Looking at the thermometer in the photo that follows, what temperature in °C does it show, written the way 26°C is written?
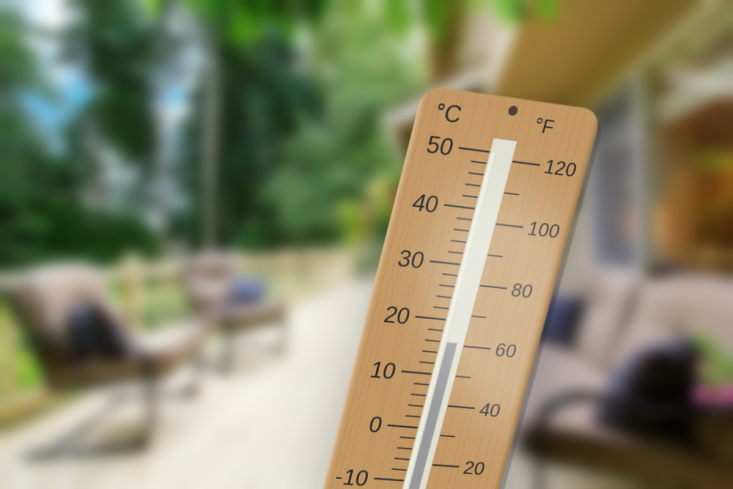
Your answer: 16°C
